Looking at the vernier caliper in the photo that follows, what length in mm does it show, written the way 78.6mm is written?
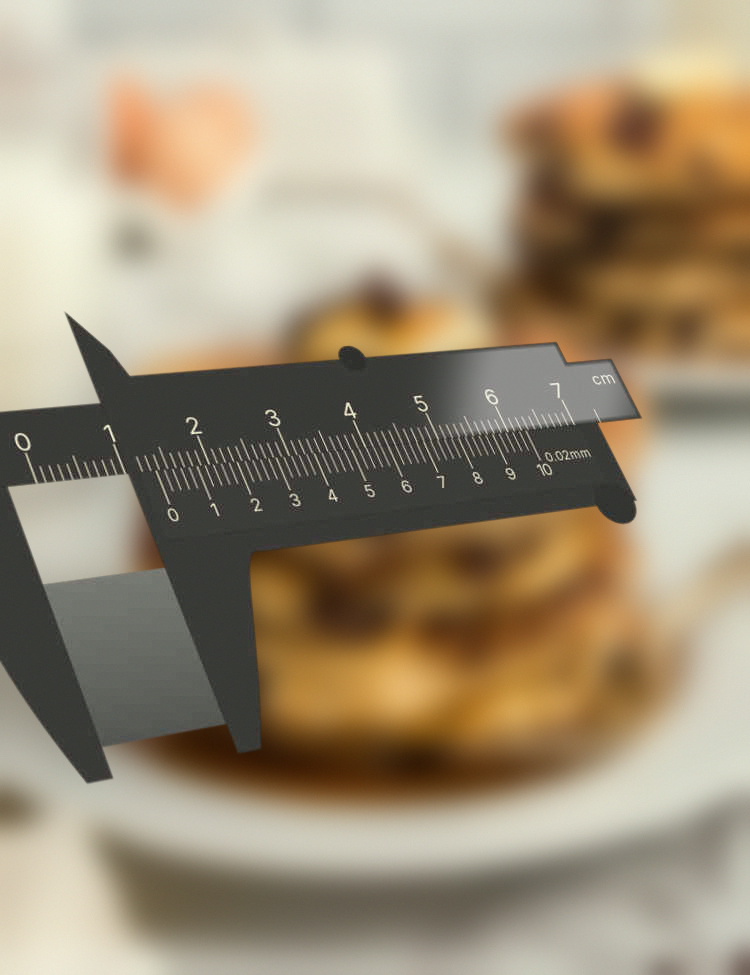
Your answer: 13.6mm
